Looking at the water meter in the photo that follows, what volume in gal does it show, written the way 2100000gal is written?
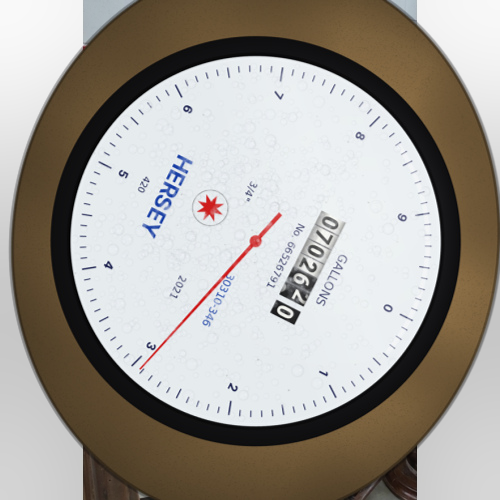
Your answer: 702622.9gal
